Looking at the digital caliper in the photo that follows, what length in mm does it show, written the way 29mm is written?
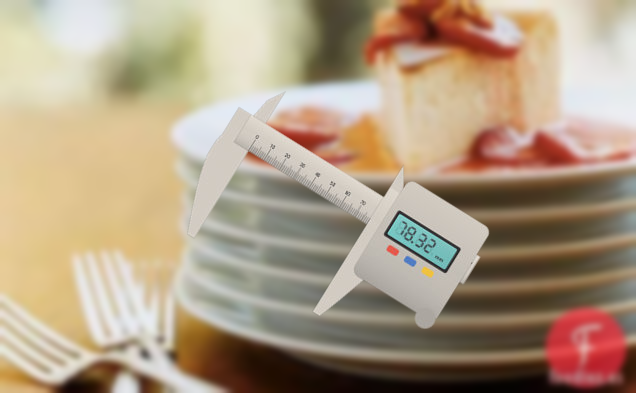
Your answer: 78.32mm
